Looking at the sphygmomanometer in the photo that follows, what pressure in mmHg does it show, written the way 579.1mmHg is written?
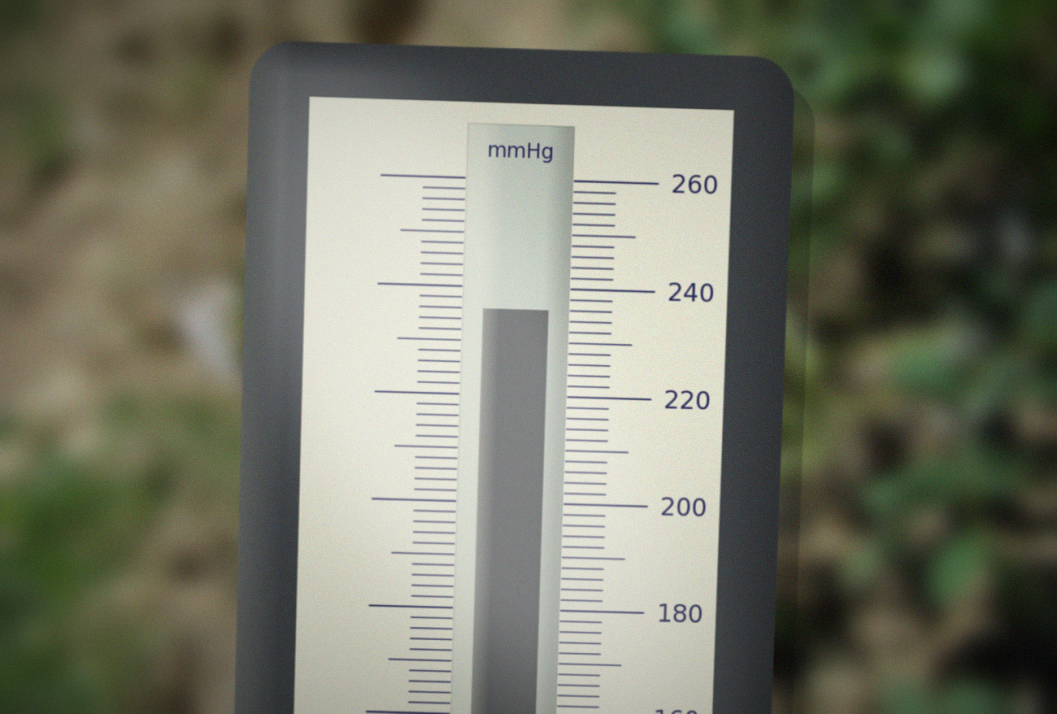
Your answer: 236mmHg
